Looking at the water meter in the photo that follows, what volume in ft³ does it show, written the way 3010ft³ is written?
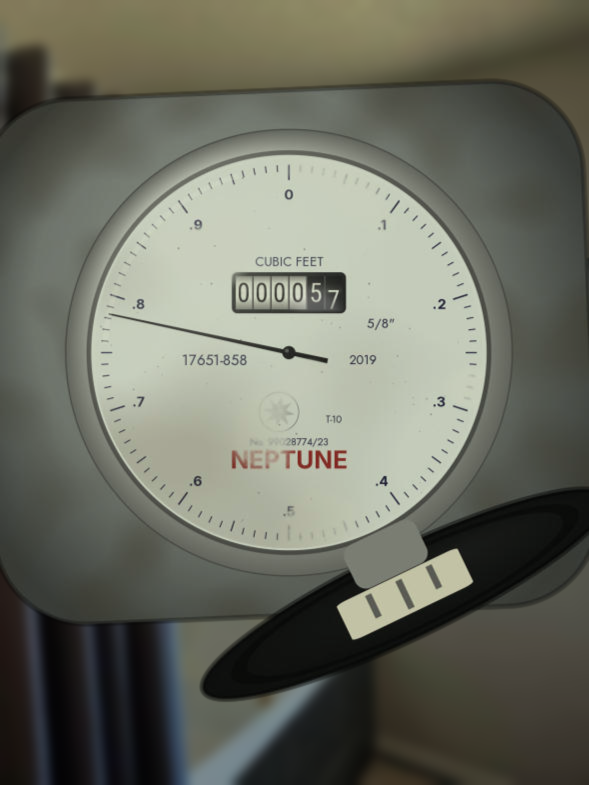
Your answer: 56.78ft³
